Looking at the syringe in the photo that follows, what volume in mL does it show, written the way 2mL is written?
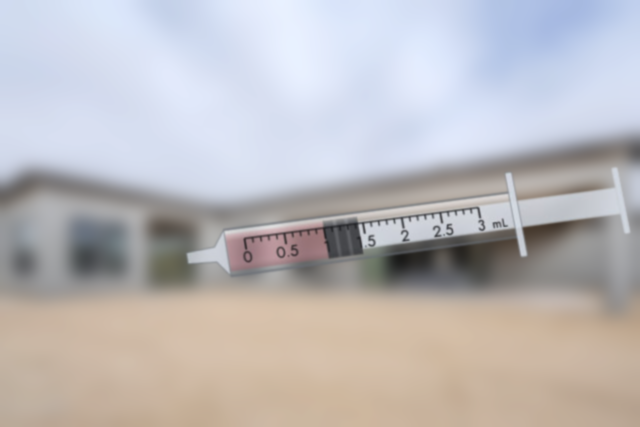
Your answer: 1mL
